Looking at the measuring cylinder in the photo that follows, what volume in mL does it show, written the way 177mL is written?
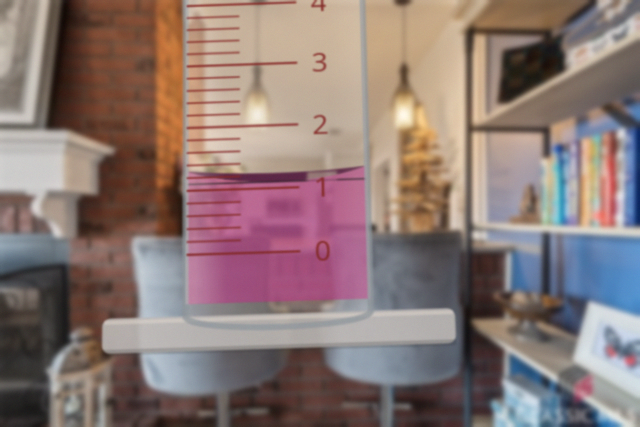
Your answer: 1.1mL
